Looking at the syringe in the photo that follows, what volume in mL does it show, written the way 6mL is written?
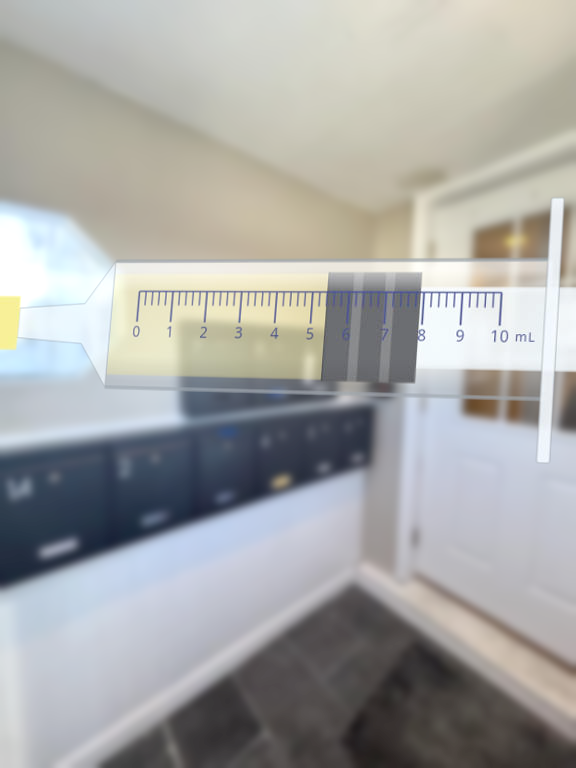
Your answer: 5.4mL
